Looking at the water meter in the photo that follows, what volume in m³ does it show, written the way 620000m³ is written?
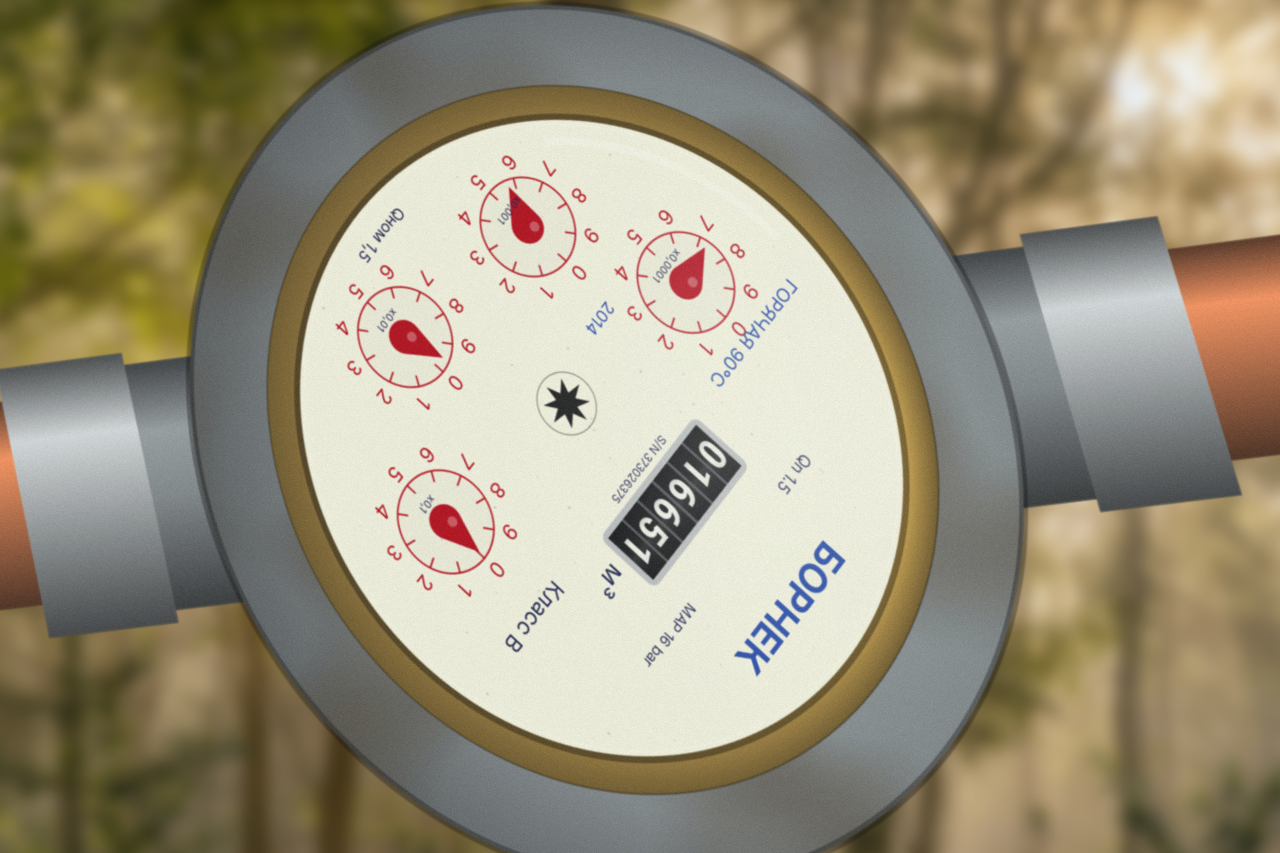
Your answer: 16650.9957m³
